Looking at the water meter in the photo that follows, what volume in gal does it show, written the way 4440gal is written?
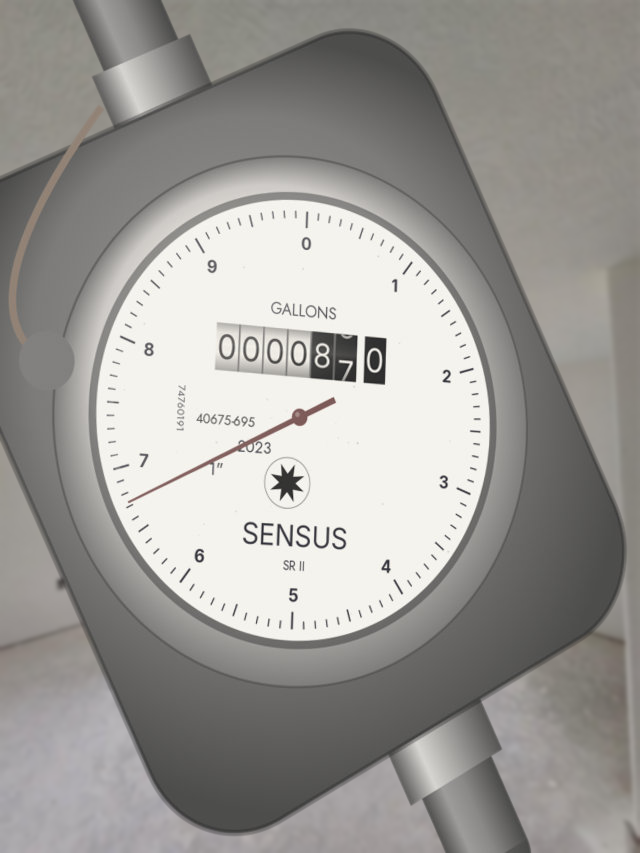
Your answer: 866.7gal
